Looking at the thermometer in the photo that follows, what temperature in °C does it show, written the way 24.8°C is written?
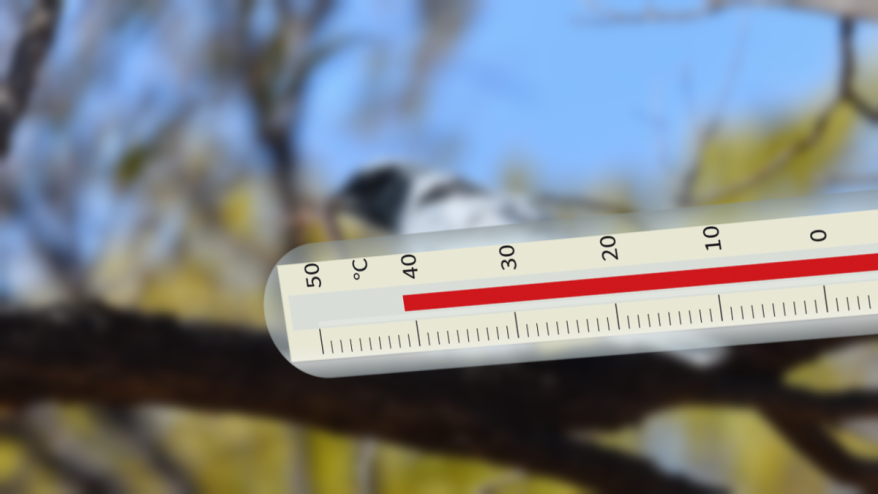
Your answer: 41°C
